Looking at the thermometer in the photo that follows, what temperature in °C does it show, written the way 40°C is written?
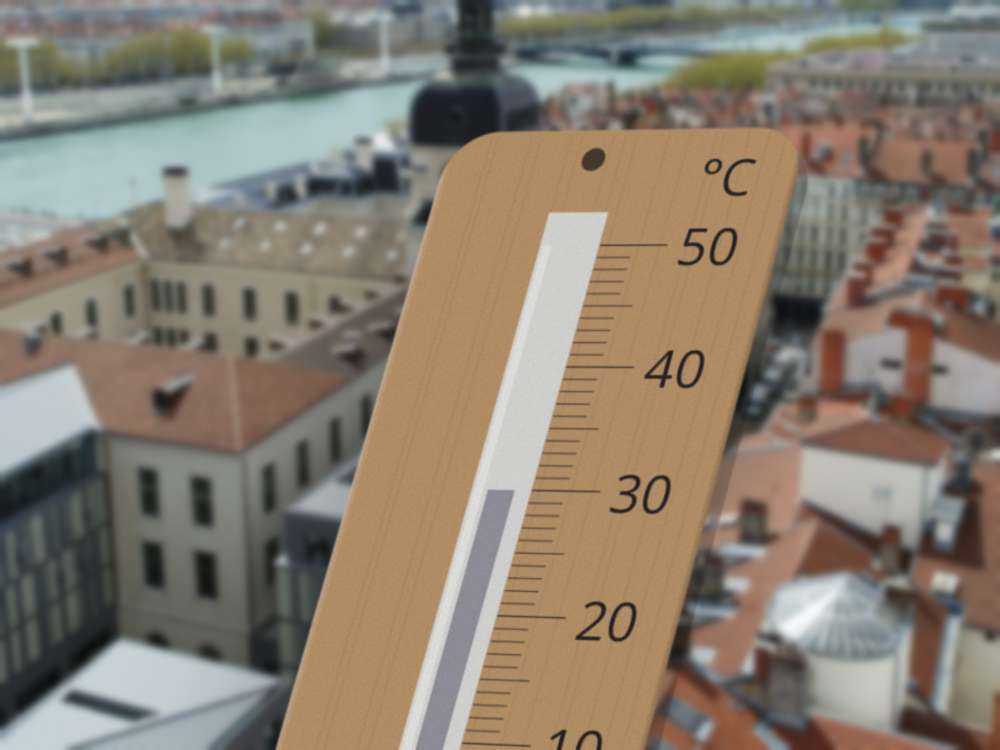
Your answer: 30°C
